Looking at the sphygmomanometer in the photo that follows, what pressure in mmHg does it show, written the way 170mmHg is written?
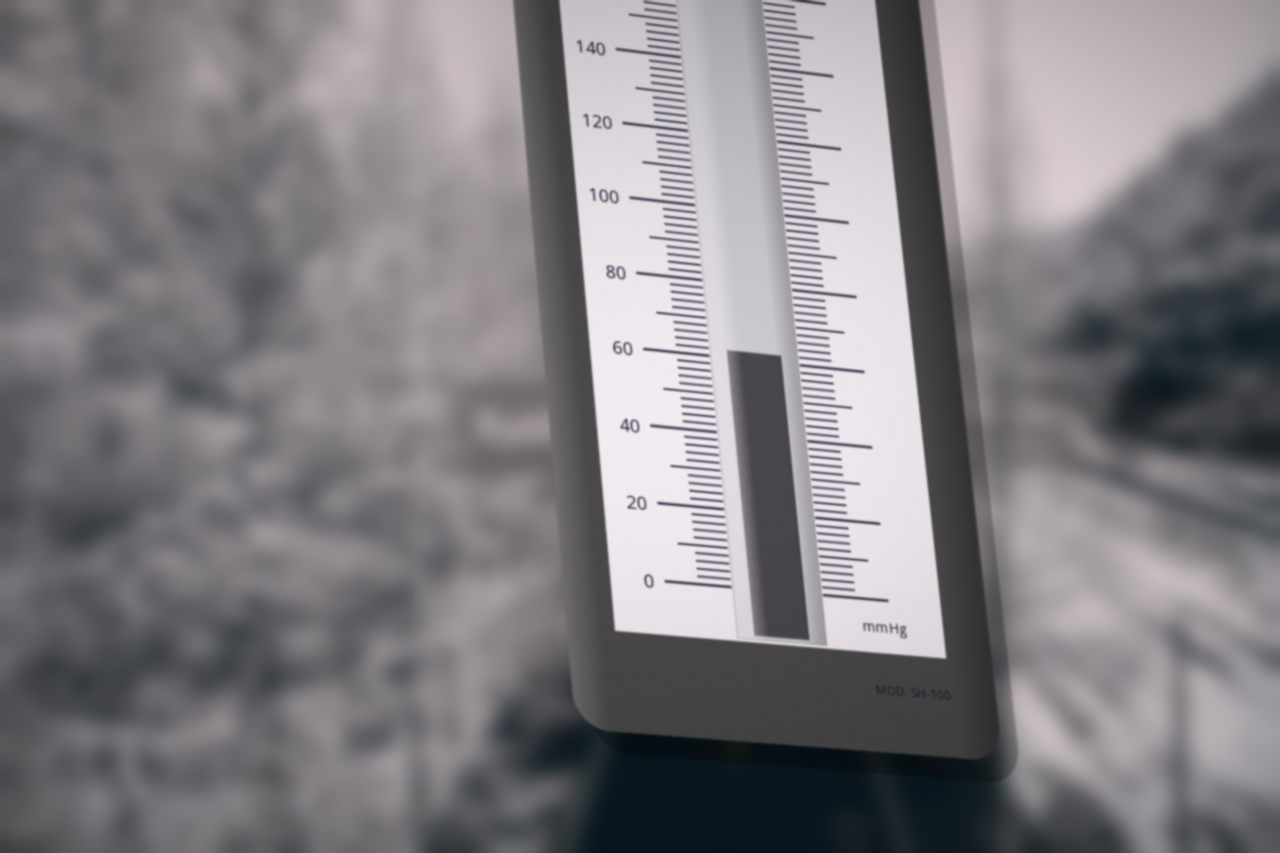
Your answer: 62mmHg
